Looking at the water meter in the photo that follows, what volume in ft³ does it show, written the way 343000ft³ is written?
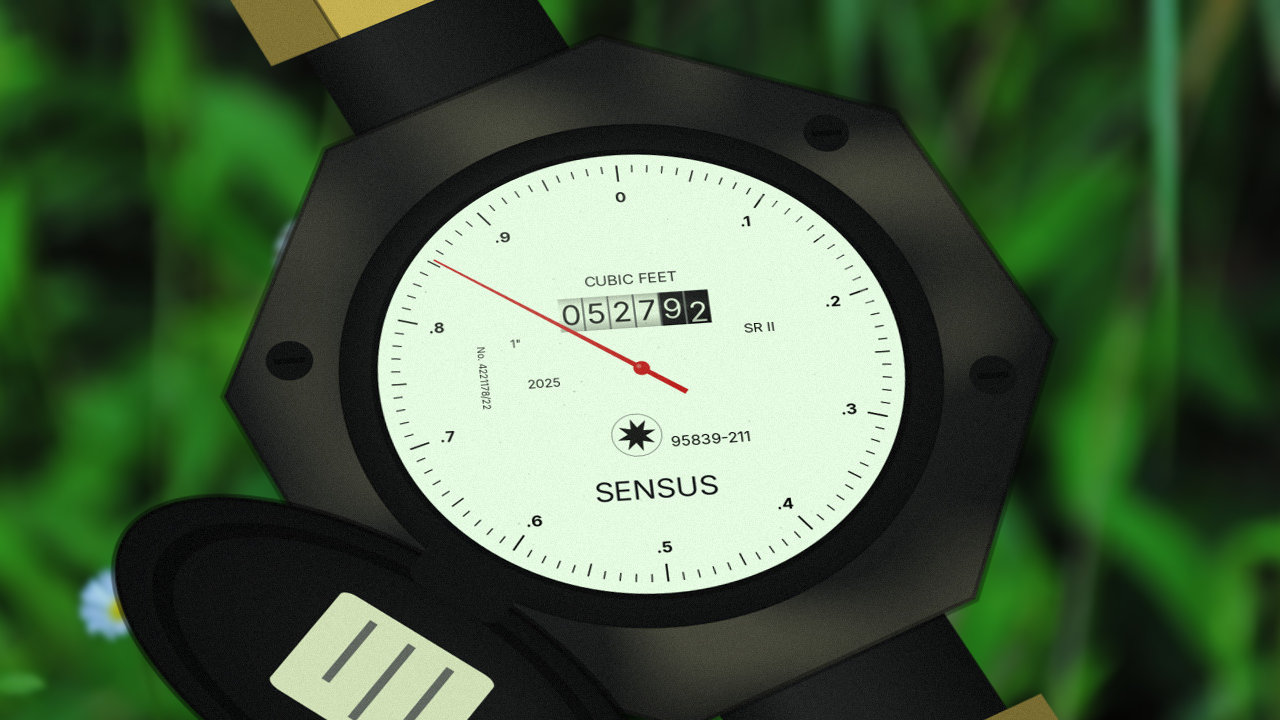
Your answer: 52791.85ft³
